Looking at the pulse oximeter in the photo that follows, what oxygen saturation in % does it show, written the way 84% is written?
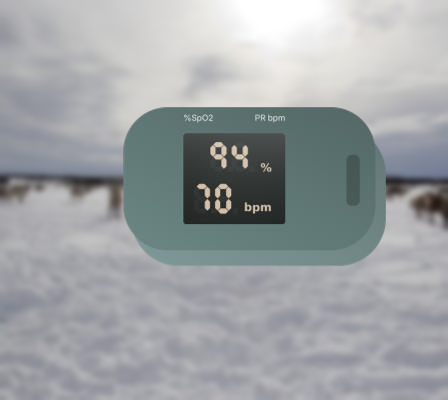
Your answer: 94%
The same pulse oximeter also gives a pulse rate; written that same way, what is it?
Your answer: 70bpm
